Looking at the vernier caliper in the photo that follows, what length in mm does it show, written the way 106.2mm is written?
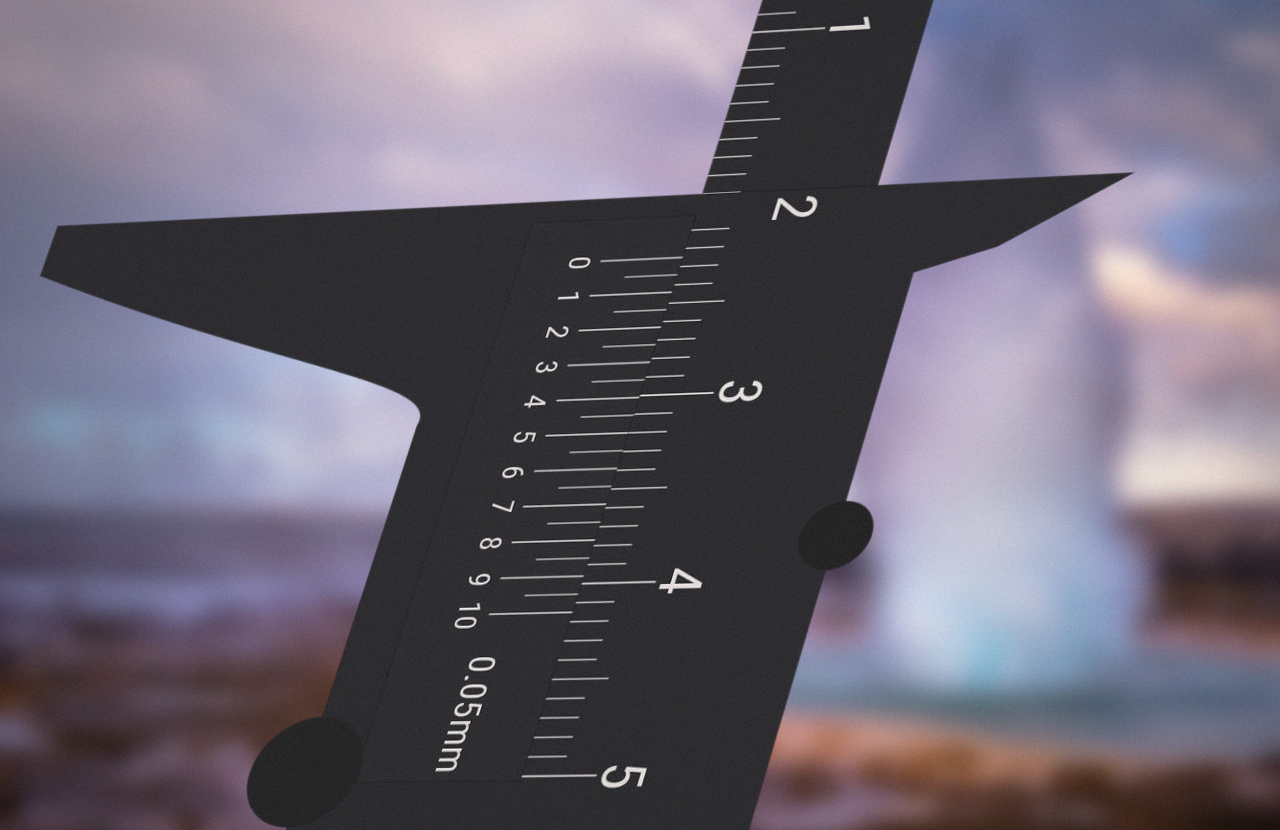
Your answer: 22.5mm
